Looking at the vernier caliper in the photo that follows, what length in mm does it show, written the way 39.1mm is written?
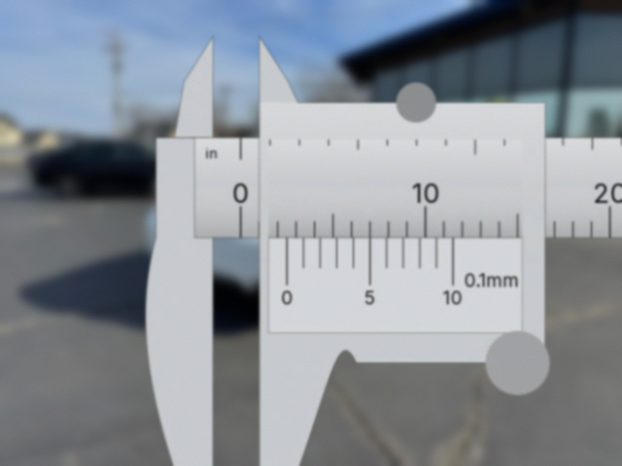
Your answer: 2.5mm
